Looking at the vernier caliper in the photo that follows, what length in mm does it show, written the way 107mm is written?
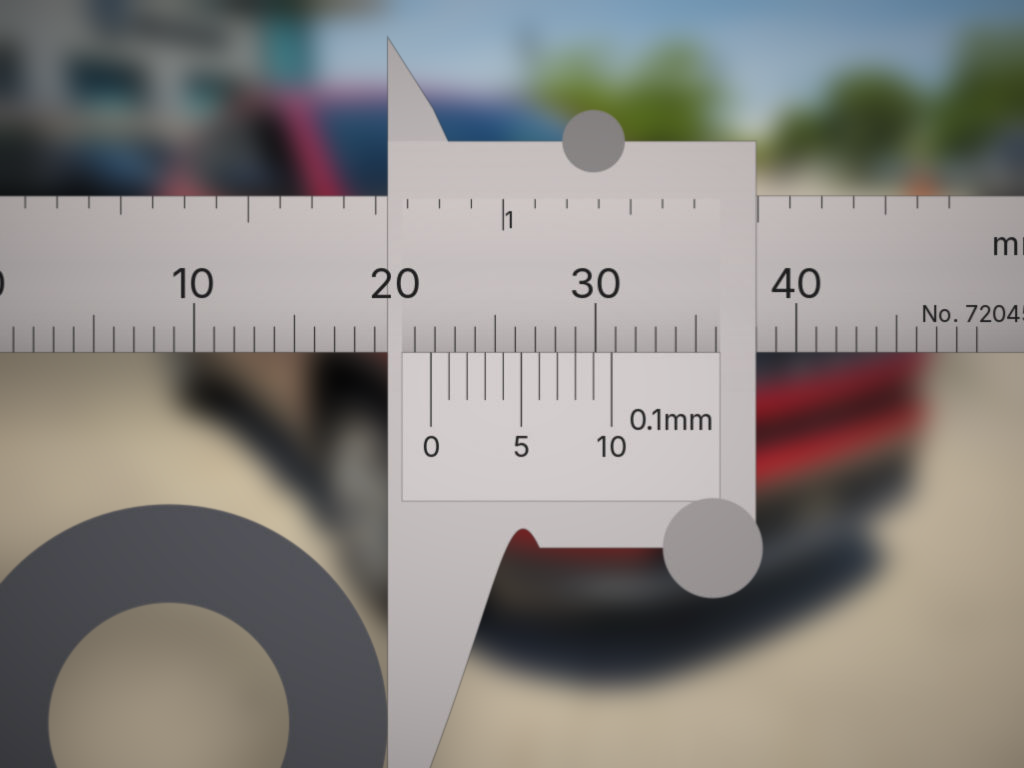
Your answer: 21.8mm
